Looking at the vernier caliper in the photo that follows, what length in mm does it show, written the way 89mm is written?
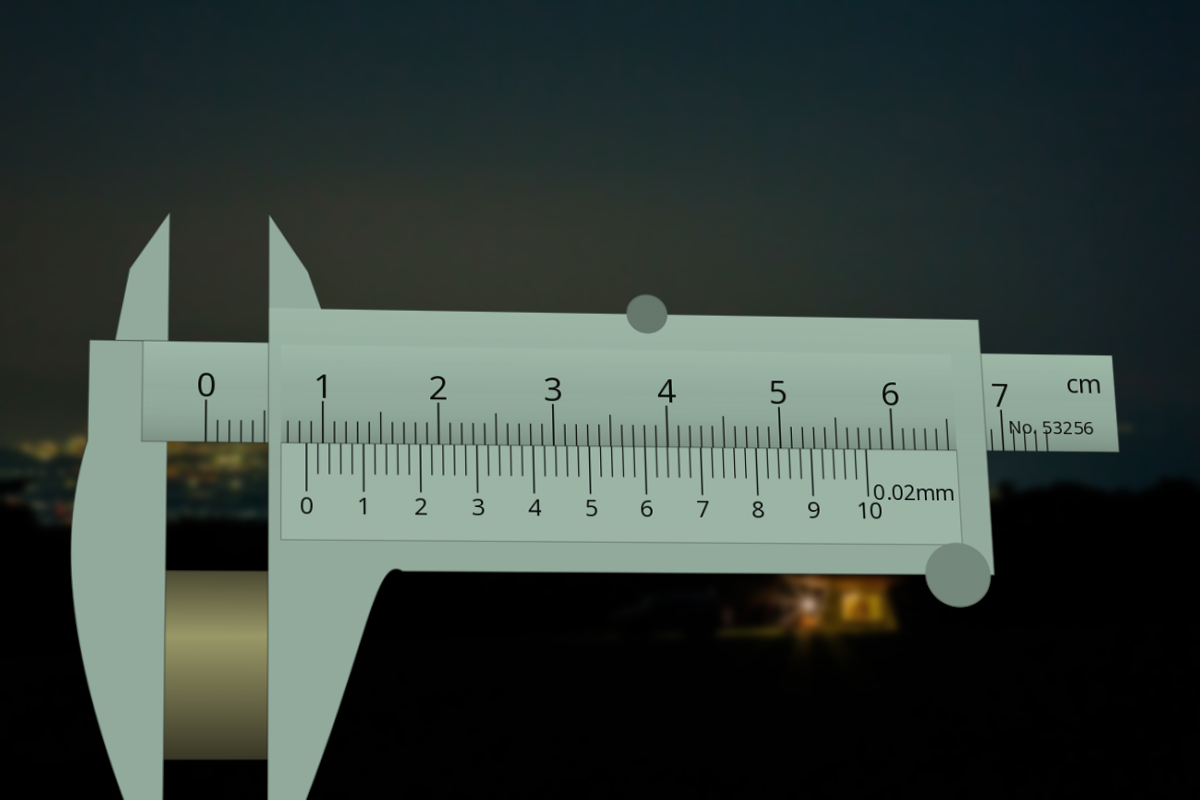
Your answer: 8.6mm
